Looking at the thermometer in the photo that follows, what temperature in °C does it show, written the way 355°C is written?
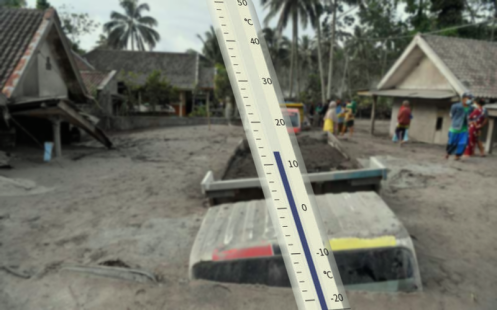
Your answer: 13°C
